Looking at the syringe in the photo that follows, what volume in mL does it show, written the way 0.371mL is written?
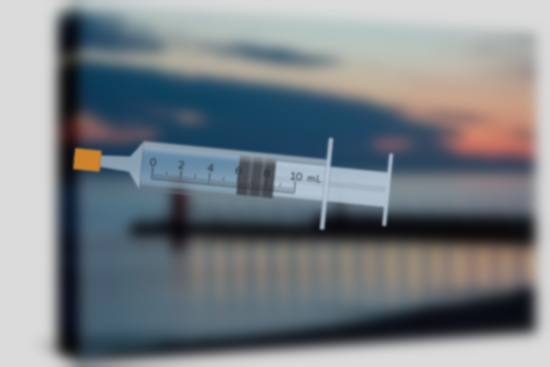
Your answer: 6mL
